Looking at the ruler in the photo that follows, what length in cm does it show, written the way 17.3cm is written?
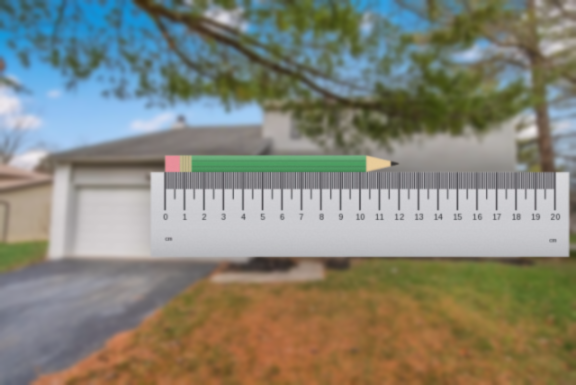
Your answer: 12cm
